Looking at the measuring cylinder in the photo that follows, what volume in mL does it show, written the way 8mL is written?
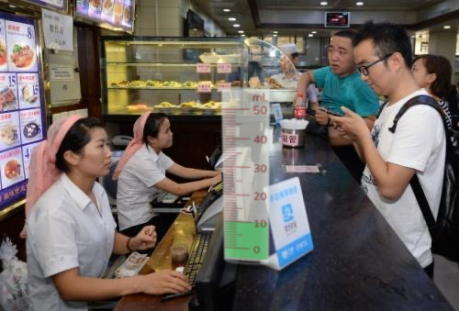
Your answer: 10mL
